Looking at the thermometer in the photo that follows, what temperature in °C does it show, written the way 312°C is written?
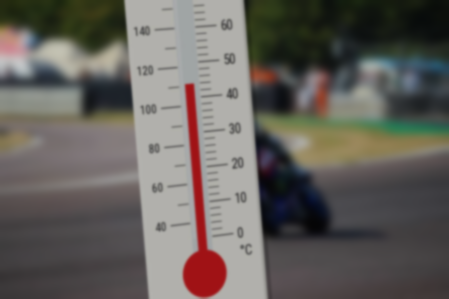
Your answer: 44°C
